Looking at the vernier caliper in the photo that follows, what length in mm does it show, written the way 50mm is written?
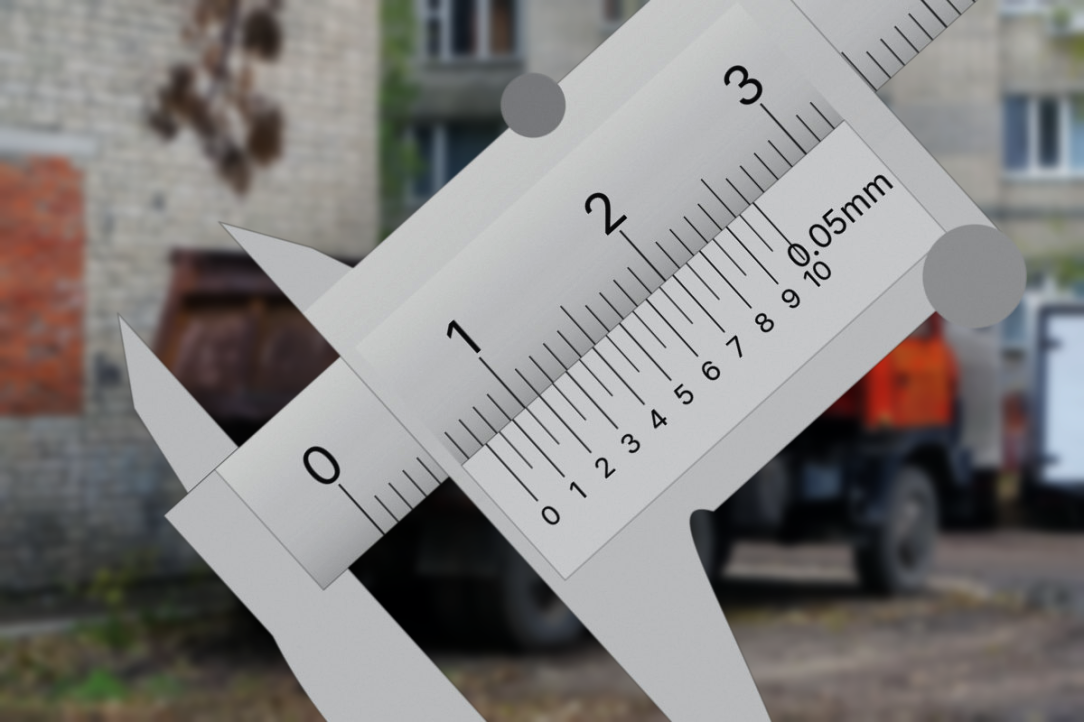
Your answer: 7.2mm
